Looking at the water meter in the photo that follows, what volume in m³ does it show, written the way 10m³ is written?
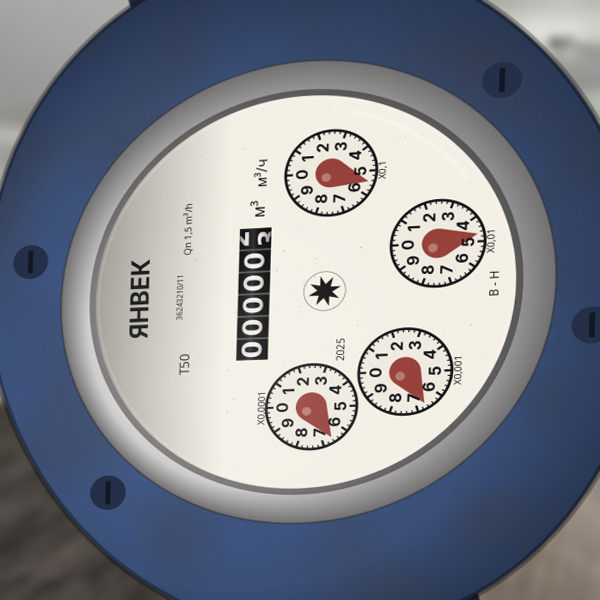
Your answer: 2.5466m³
